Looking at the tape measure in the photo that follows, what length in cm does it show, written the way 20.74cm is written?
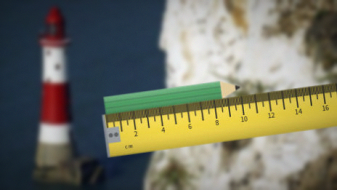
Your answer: 10cm
